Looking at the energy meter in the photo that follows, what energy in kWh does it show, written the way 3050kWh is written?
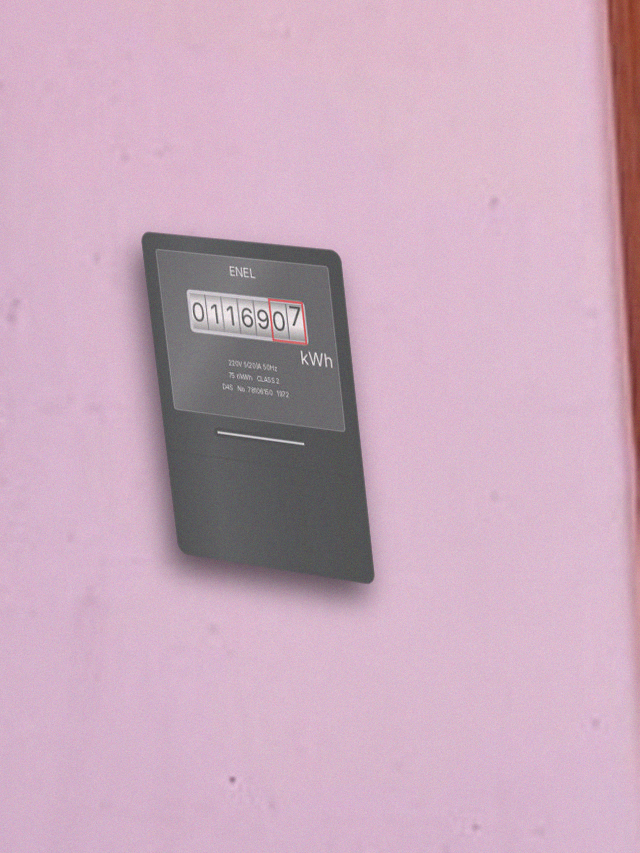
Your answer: 1169.07kWh
